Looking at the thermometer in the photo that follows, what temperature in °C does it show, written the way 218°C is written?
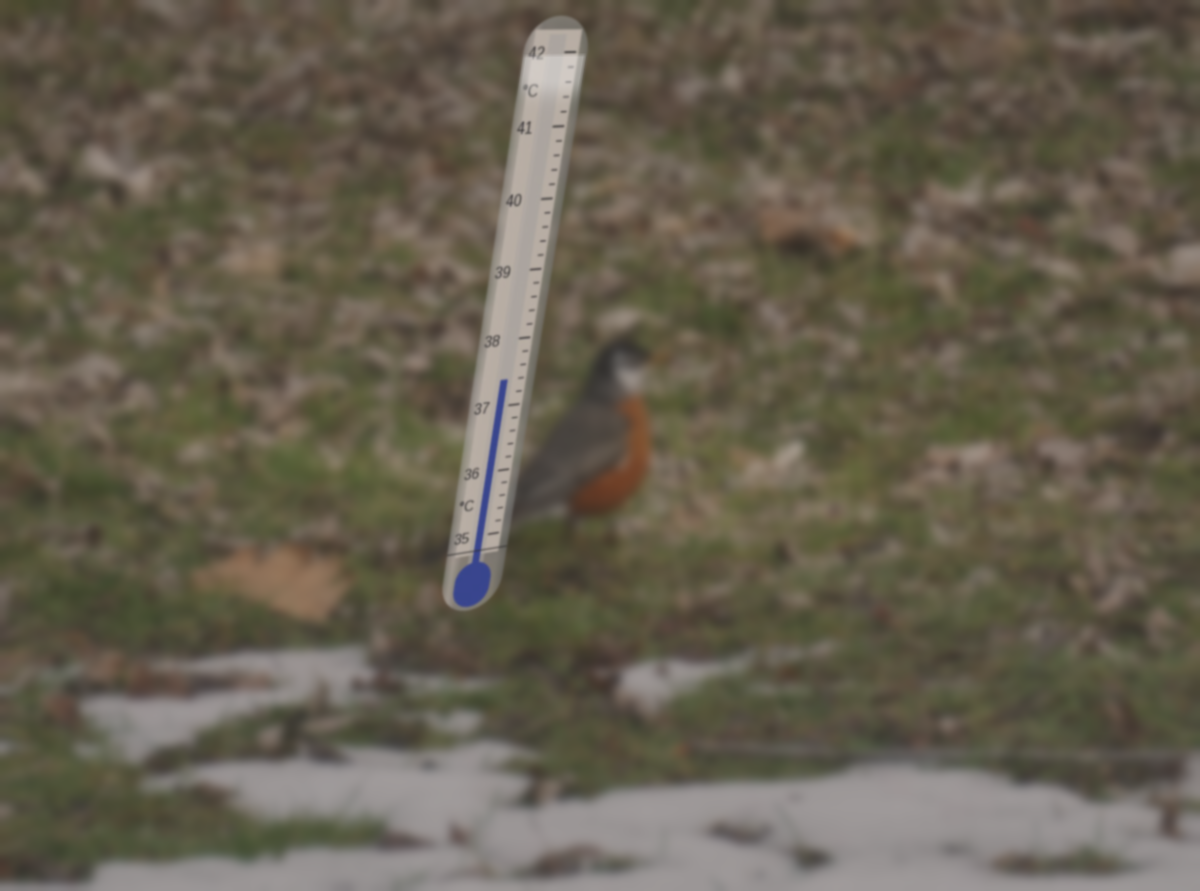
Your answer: 37.4°C
